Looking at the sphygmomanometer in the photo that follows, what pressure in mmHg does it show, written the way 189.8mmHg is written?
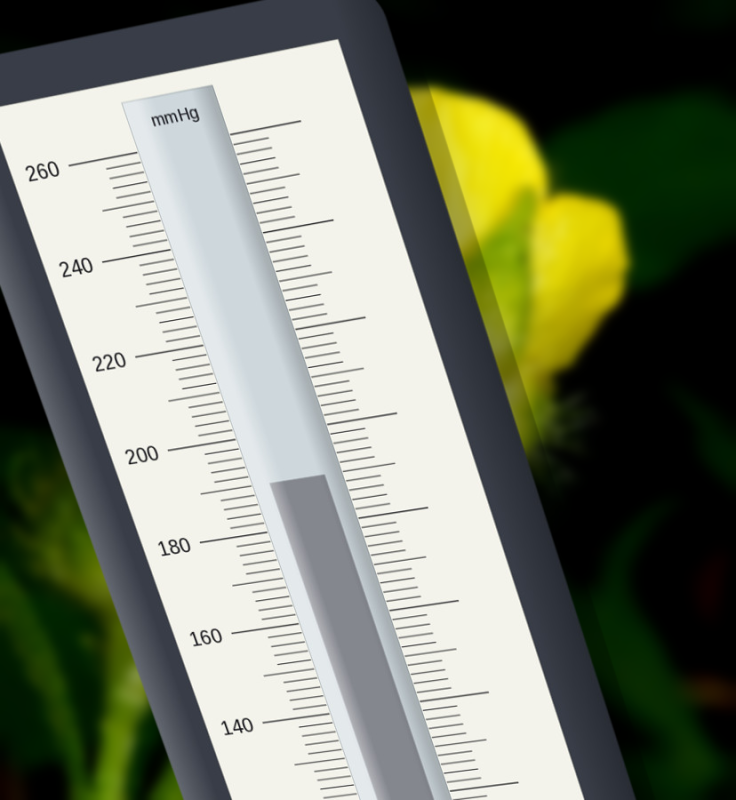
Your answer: 190mmHg
